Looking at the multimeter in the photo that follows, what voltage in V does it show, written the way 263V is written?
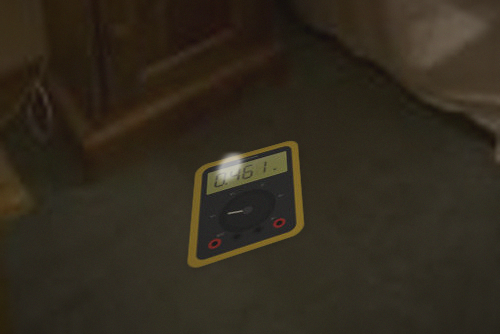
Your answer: 0.461V
